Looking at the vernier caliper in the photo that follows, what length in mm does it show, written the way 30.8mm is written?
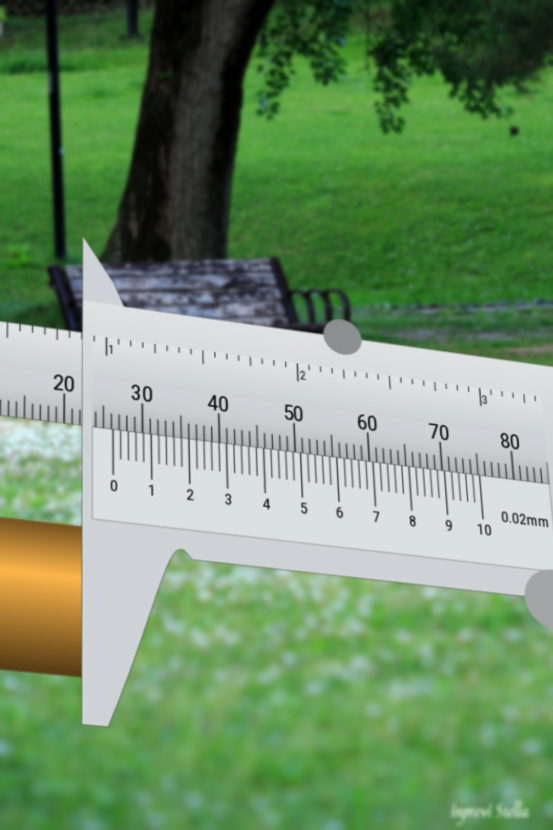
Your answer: 26.2mm
